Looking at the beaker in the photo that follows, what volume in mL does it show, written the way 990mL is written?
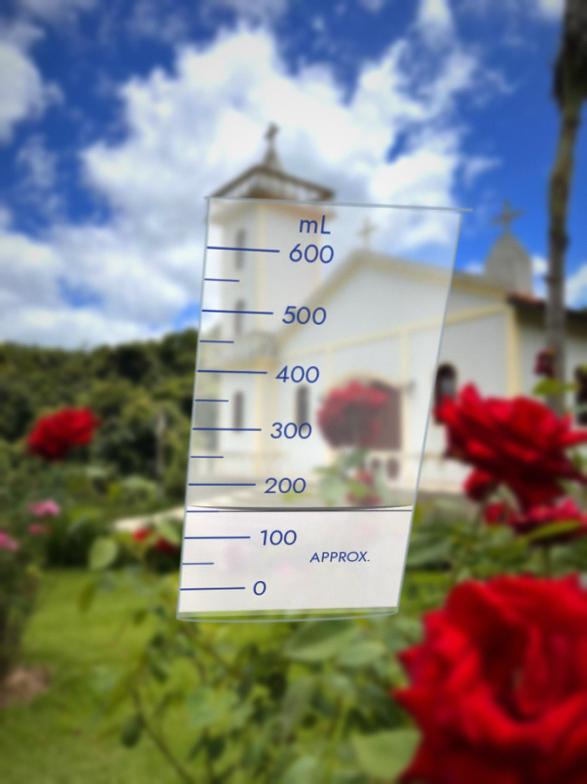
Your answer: 150mL
